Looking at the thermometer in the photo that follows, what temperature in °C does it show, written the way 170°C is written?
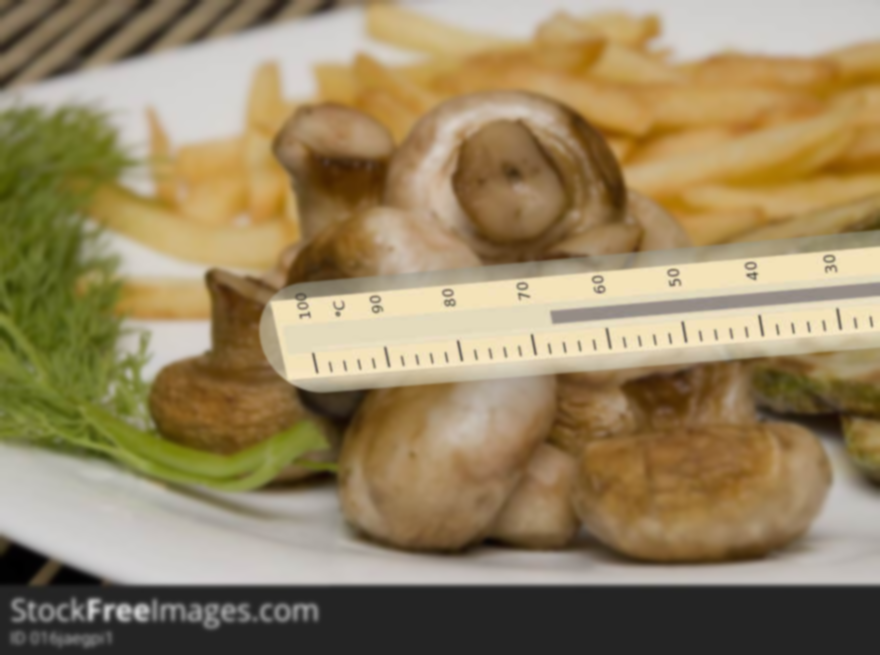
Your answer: 67°C
